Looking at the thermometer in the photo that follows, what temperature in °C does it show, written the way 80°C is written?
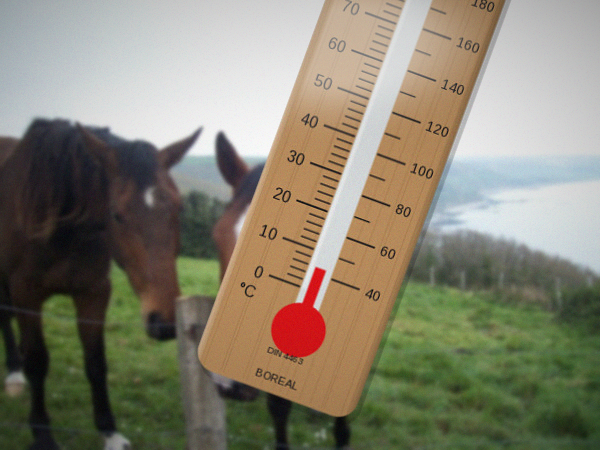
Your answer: 6°C
